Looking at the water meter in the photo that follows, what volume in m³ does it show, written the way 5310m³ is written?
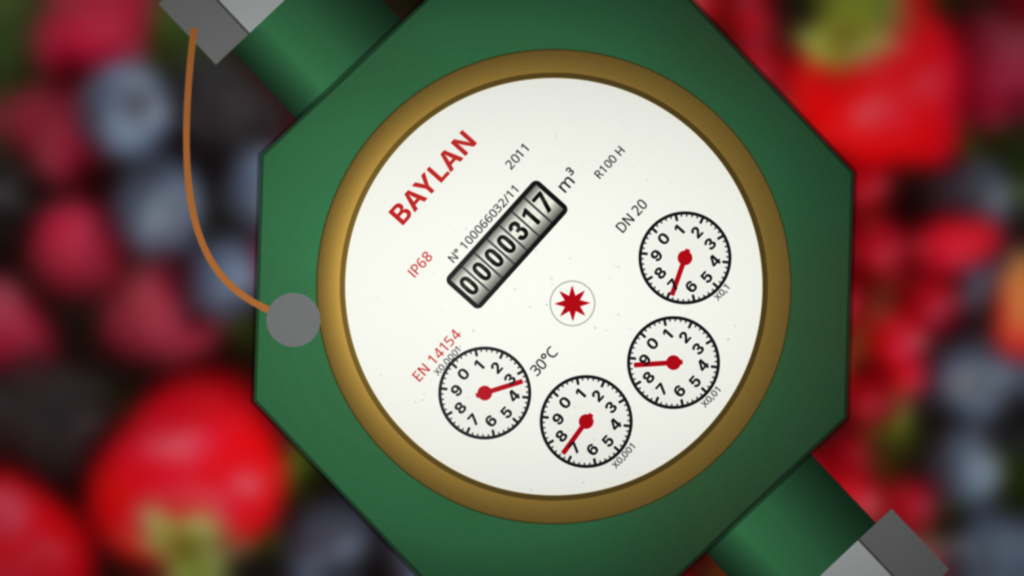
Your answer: 317.6873m³
